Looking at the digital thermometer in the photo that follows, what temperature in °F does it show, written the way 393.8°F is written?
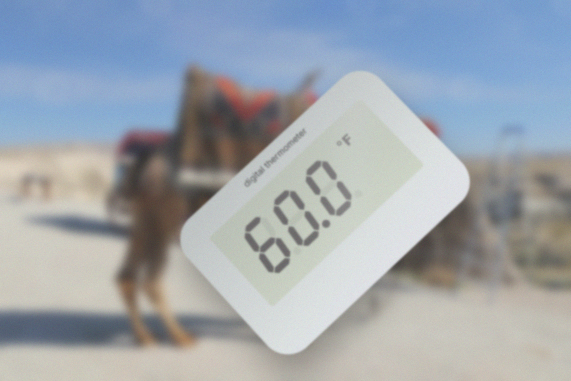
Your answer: 60.0°F
